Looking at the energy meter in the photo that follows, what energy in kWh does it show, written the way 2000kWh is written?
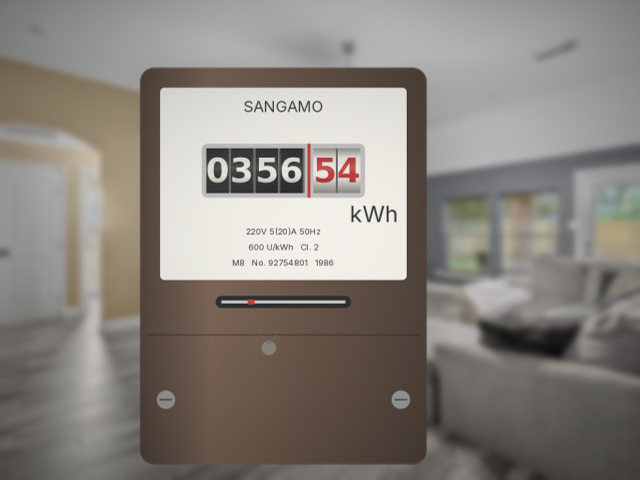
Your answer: 356.54kWh
